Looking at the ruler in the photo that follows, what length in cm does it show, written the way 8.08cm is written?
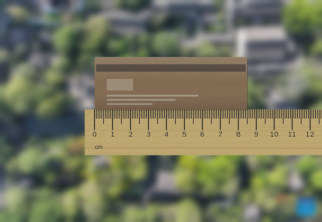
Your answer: 8.5cm
